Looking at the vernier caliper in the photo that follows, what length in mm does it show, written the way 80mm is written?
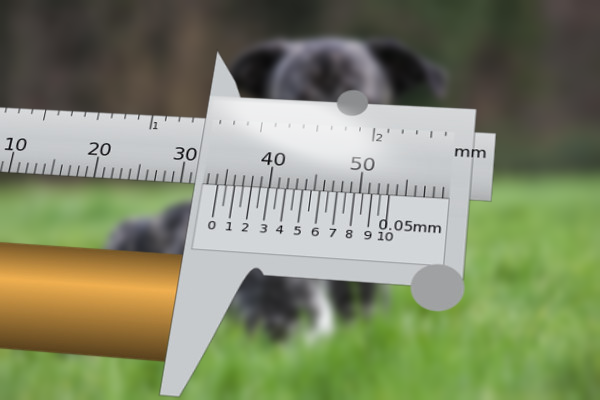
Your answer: 34.2mm
